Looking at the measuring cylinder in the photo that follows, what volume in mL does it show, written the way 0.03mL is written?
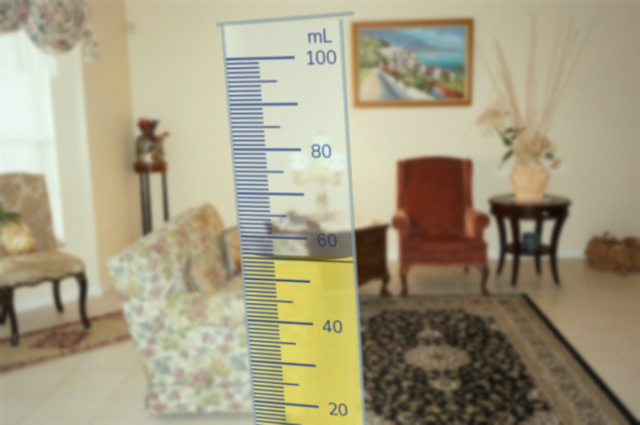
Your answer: 55mL
